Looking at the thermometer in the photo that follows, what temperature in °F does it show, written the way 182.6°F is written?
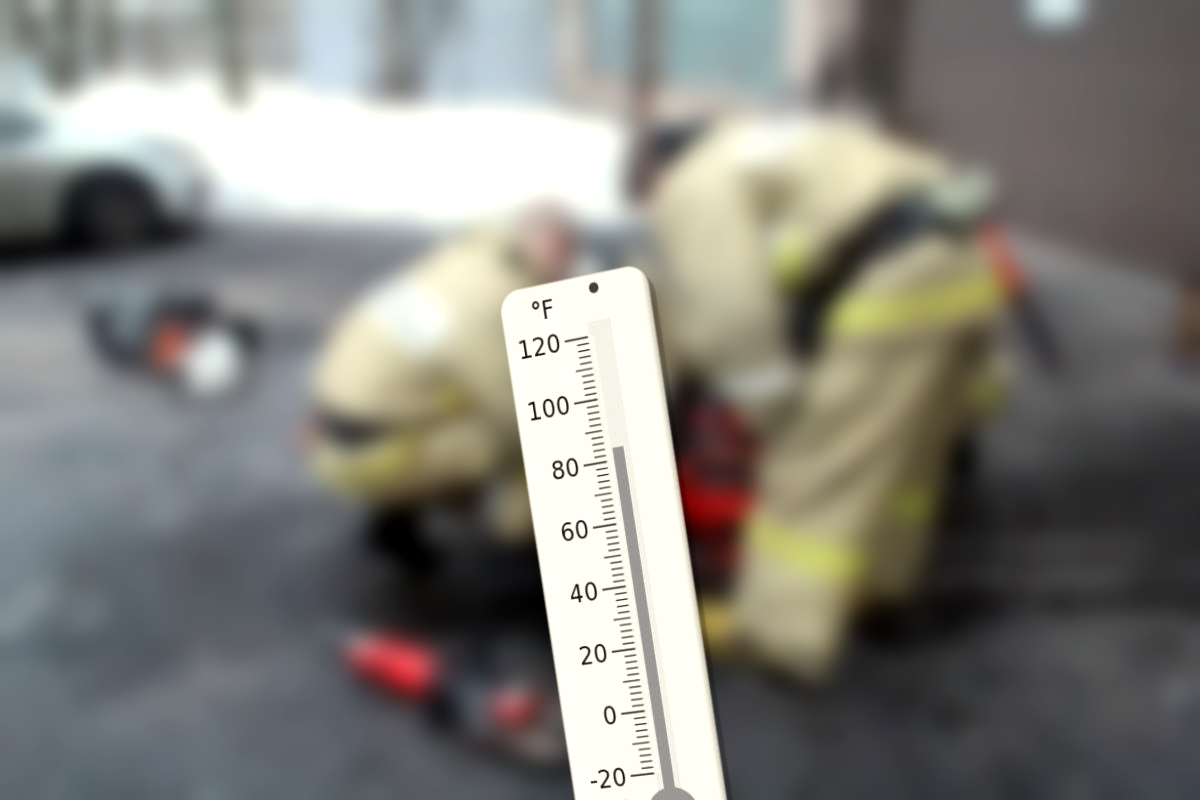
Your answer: 84°F
